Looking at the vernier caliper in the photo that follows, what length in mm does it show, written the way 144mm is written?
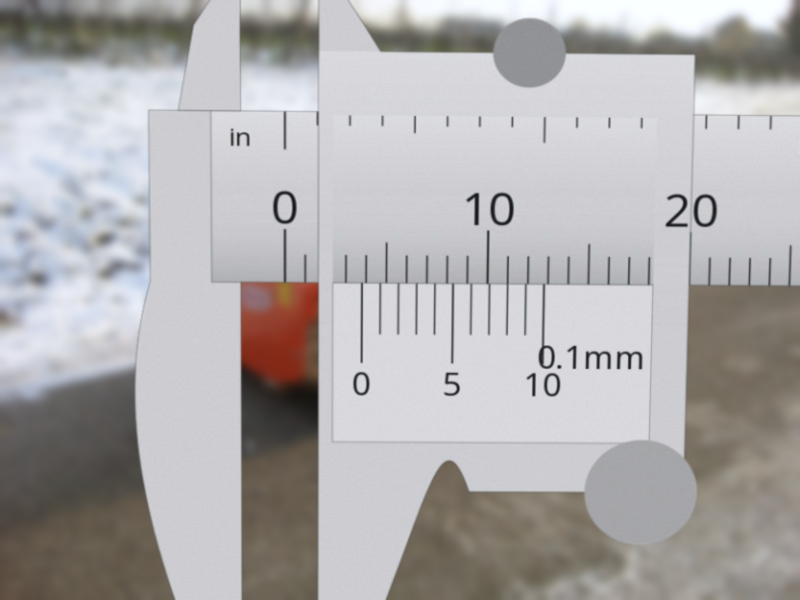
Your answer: 3.8mm
